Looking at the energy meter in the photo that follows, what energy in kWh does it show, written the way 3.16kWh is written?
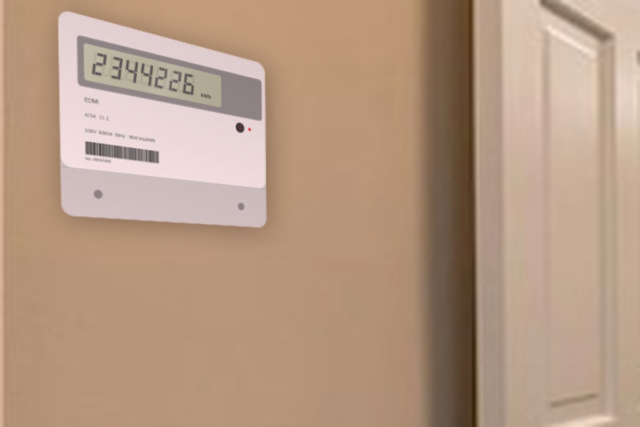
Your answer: 2344226kWh
